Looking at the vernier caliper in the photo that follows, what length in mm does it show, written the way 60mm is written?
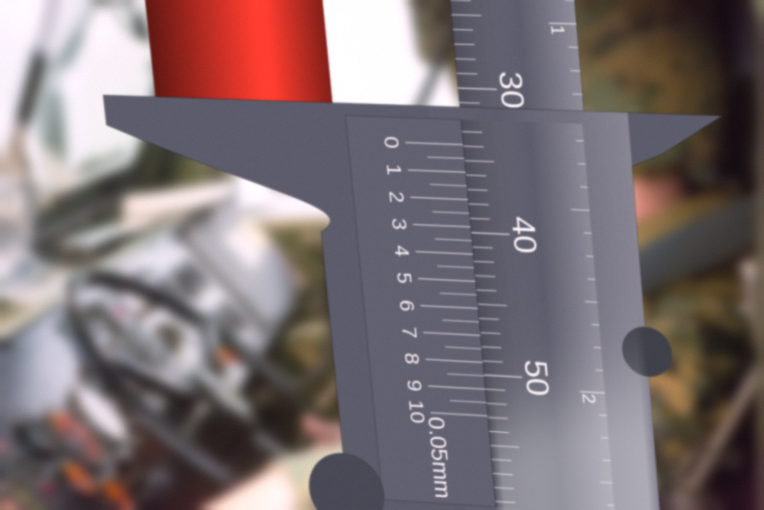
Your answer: 33.9mm
